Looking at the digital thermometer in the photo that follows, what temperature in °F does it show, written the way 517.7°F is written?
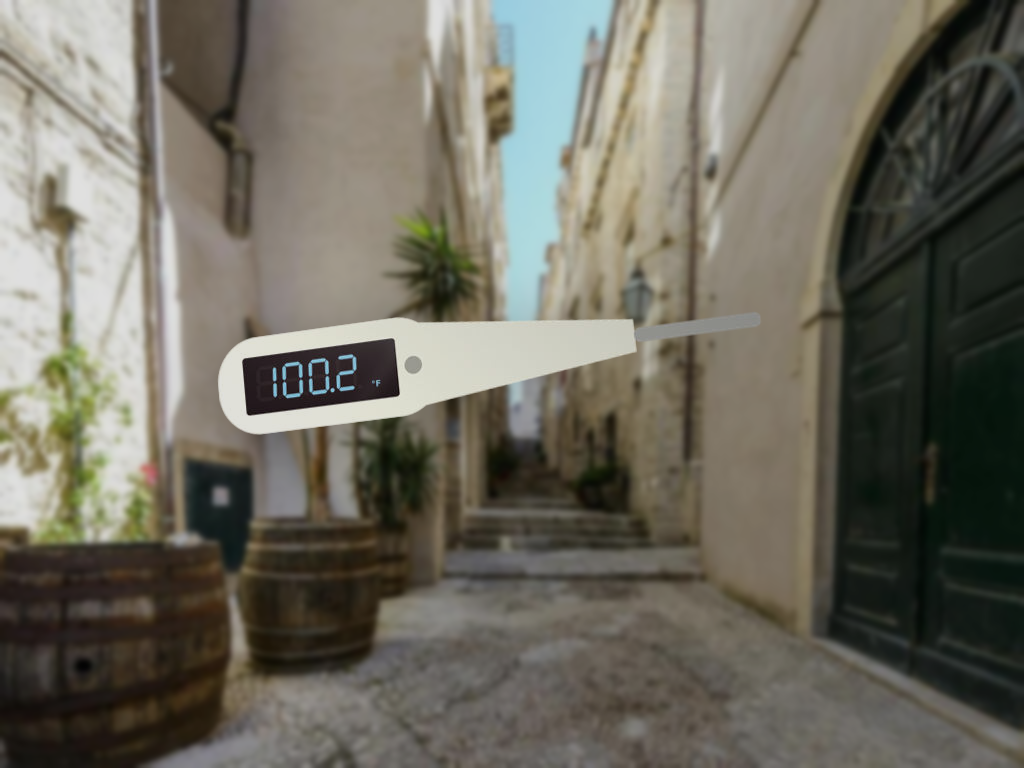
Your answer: 100.2°F
